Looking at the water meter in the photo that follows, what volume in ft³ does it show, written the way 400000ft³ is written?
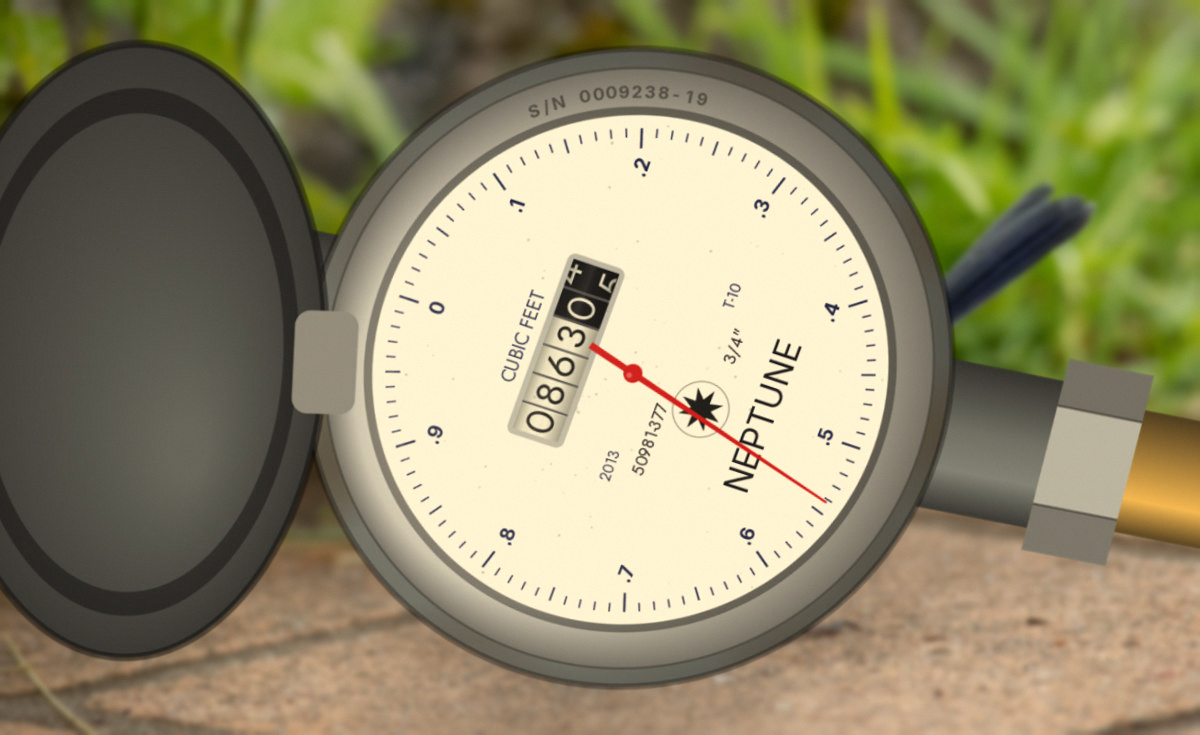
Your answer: 86304.54ft³
